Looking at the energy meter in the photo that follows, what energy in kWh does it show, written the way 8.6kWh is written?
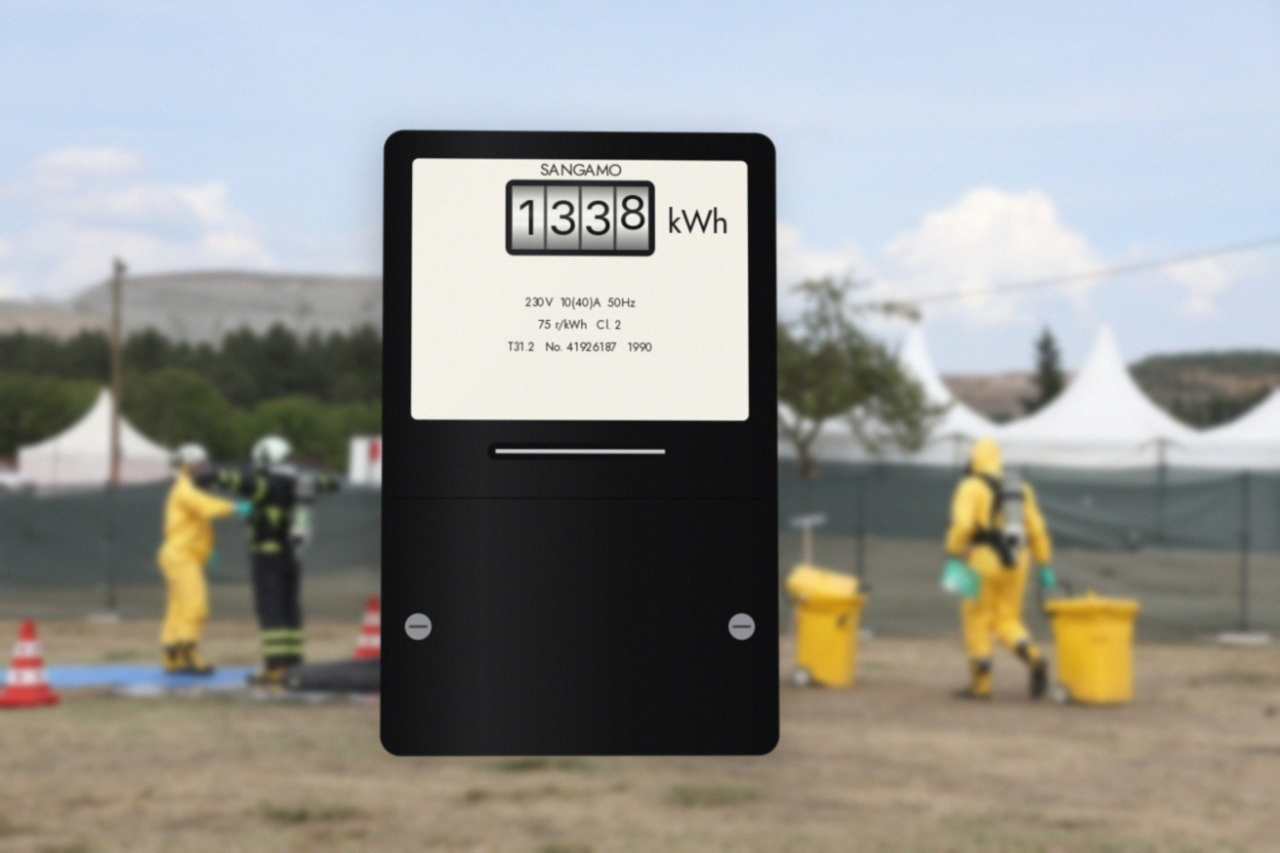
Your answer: 1338kWh
